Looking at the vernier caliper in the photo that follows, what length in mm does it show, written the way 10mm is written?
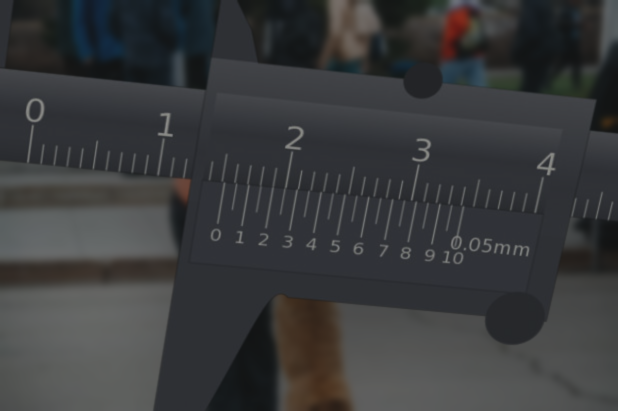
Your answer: 15.2mm
